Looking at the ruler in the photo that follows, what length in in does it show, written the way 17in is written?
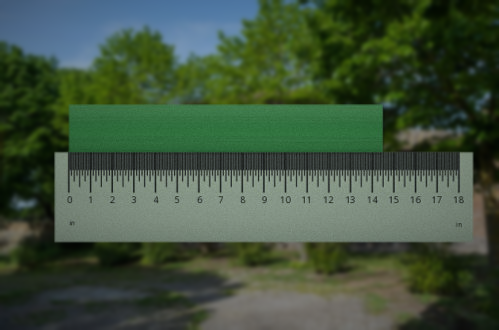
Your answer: 14.5in
